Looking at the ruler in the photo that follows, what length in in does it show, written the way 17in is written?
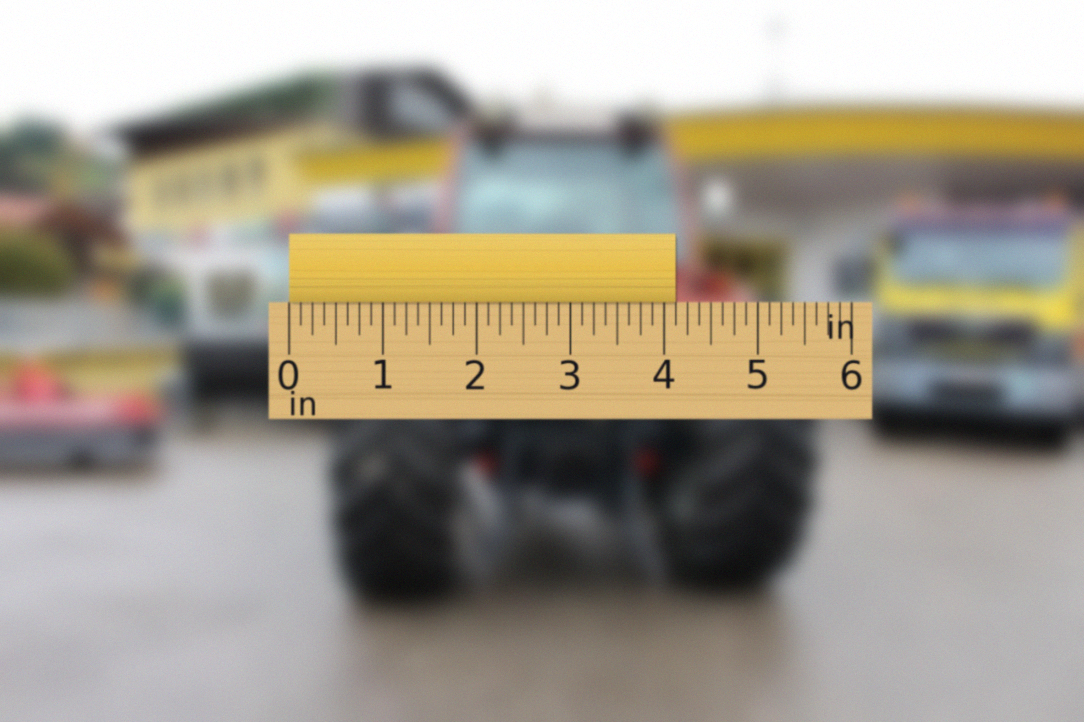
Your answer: 4.125in
